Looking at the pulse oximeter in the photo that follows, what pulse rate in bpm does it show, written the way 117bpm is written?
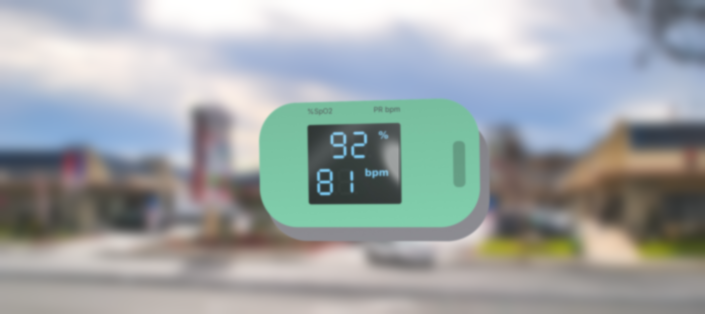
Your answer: 81bpm
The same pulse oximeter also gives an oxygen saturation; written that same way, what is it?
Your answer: 92%
